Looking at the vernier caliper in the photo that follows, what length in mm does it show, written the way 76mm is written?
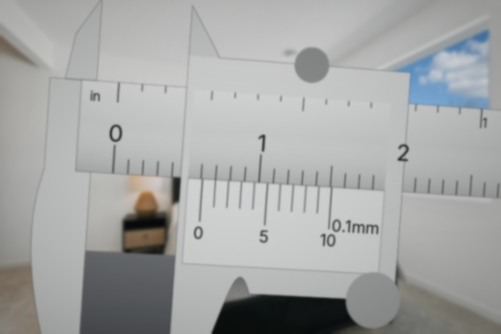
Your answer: 6.1mm
